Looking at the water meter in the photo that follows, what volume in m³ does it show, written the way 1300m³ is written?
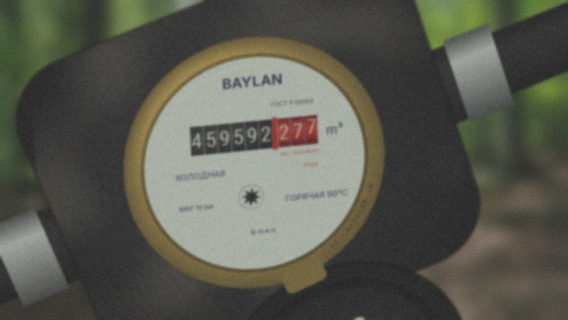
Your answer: 459592.277m³
